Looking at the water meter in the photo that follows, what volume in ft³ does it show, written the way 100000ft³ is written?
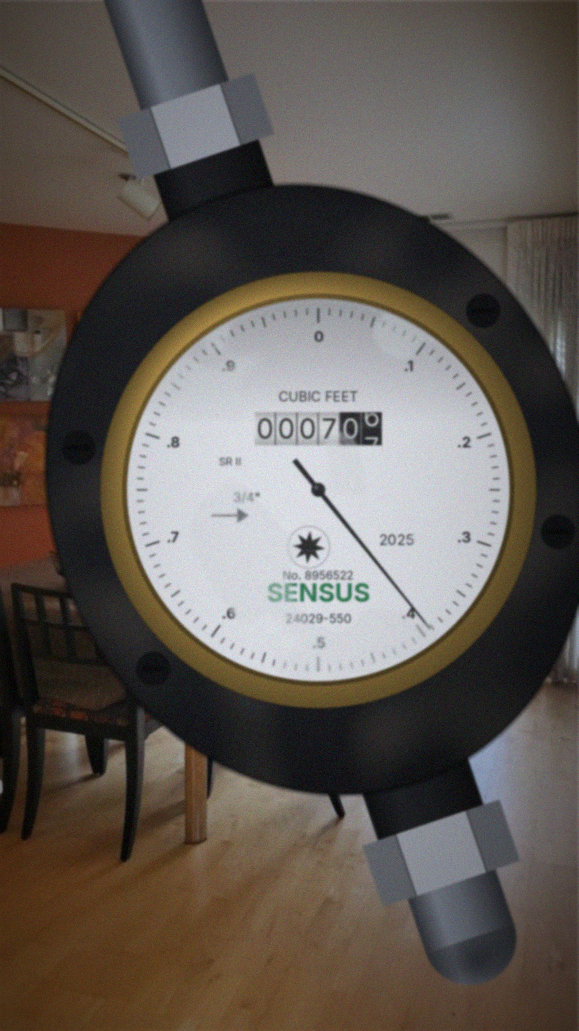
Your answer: 706.39ft³
